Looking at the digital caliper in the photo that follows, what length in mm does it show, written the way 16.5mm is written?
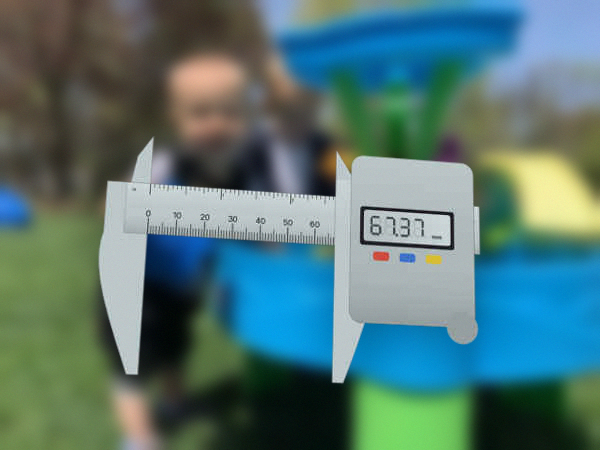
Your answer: 67.37mm
